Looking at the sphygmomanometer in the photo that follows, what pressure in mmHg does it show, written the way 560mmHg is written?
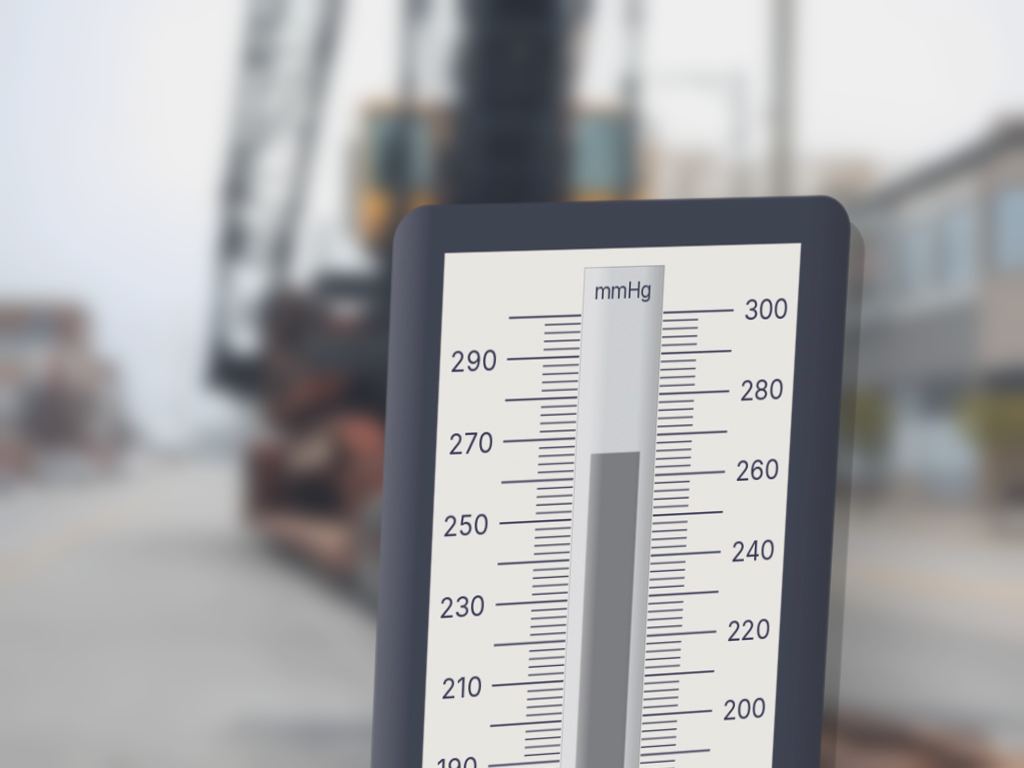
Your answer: 266mmHg
